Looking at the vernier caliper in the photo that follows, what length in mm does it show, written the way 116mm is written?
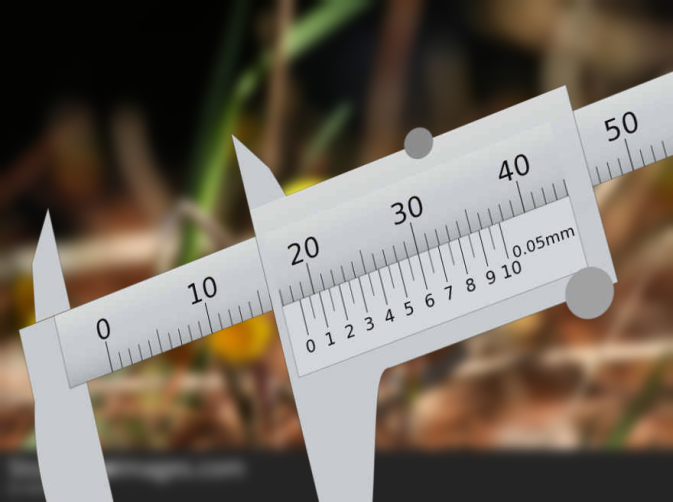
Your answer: 18.6mm
